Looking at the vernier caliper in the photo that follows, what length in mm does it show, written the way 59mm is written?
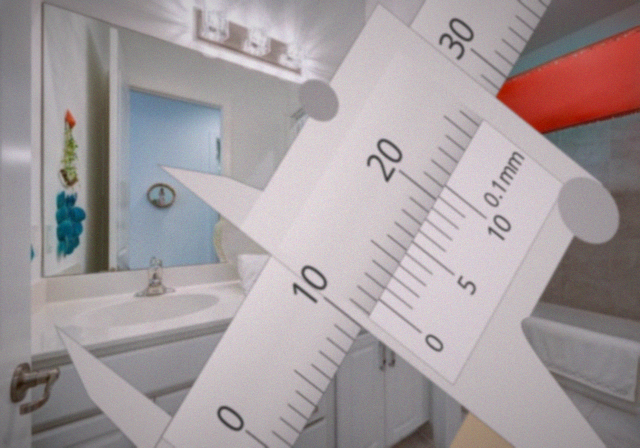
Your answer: 12.2mm
